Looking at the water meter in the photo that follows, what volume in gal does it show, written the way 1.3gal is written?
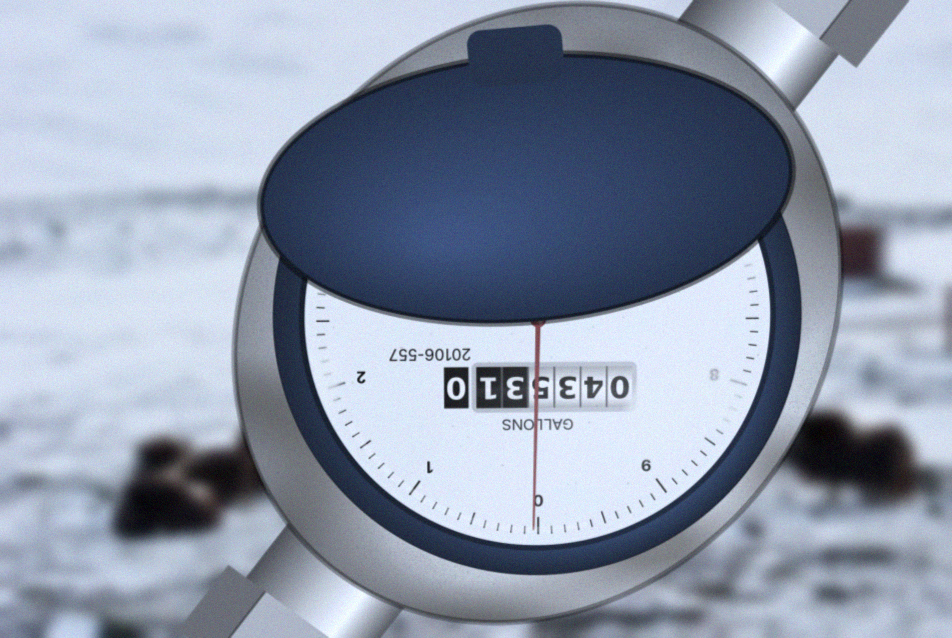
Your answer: 435310.0gal
